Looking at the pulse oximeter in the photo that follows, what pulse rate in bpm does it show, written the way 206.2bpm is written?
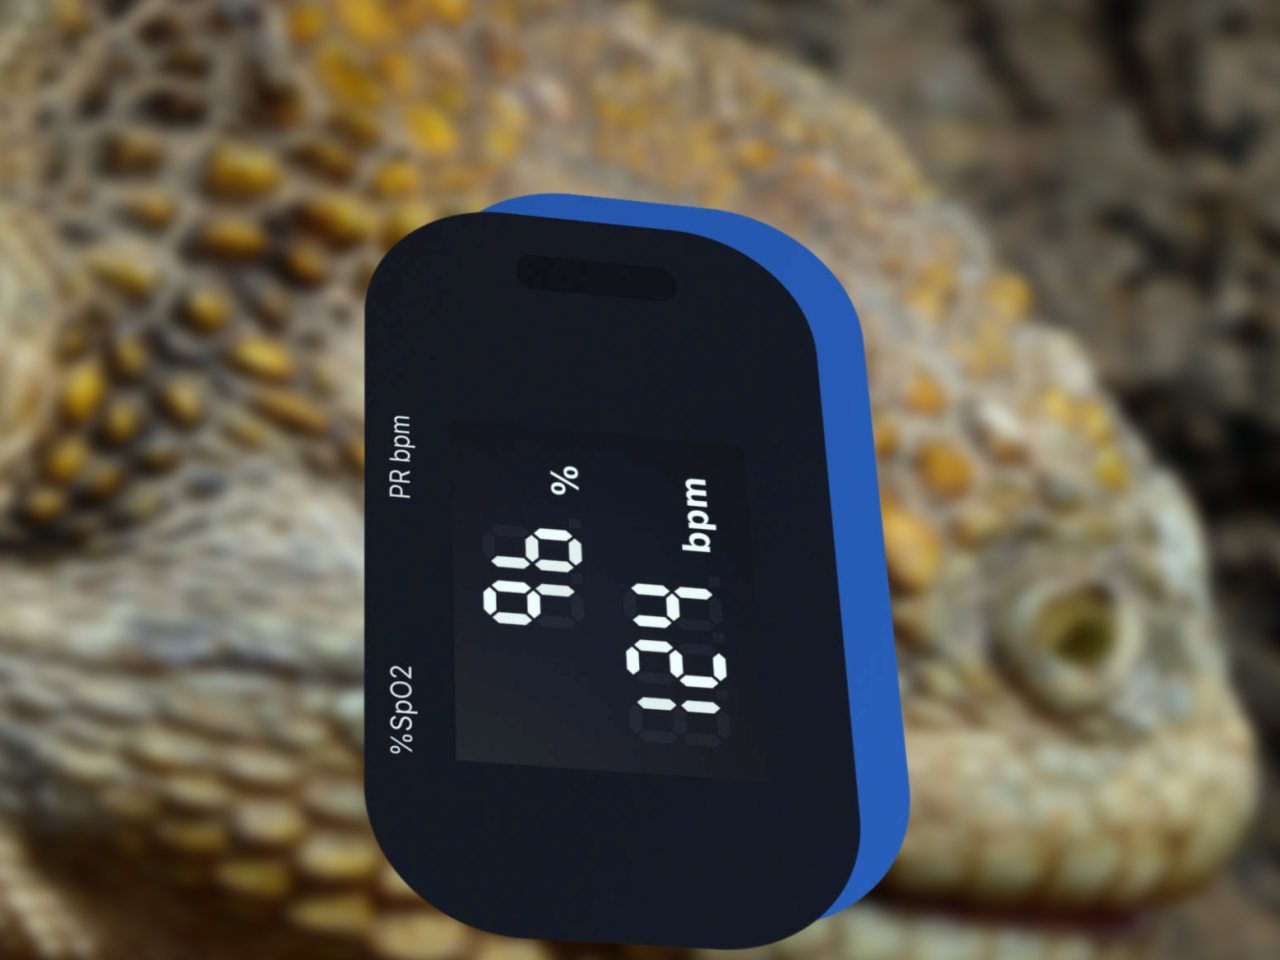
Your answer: 124bpm
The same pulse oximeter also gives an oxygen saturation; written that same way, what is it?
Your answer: 96%
